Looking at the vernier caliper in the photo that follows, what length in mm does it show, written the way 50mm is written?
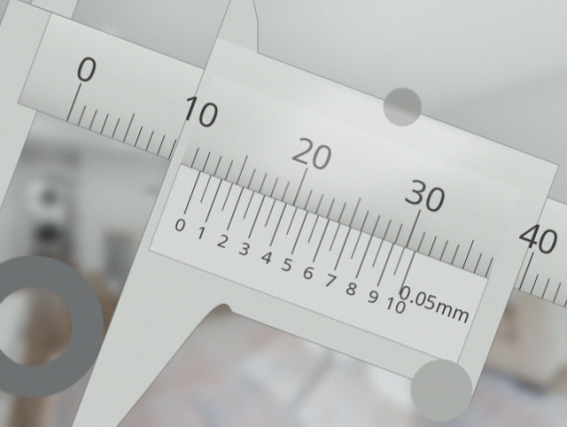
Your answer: 11.8mm
